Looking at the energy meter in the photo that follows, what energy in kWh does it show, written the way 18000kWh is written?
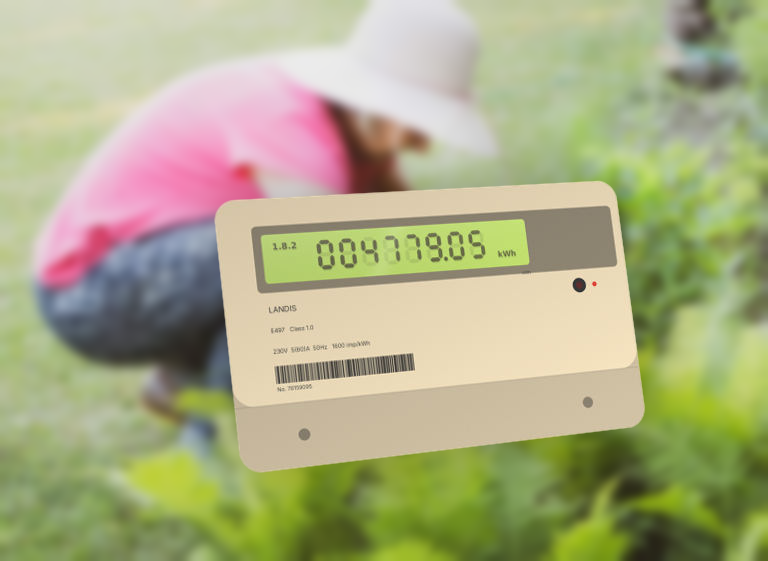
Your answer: 4779.05kWh
